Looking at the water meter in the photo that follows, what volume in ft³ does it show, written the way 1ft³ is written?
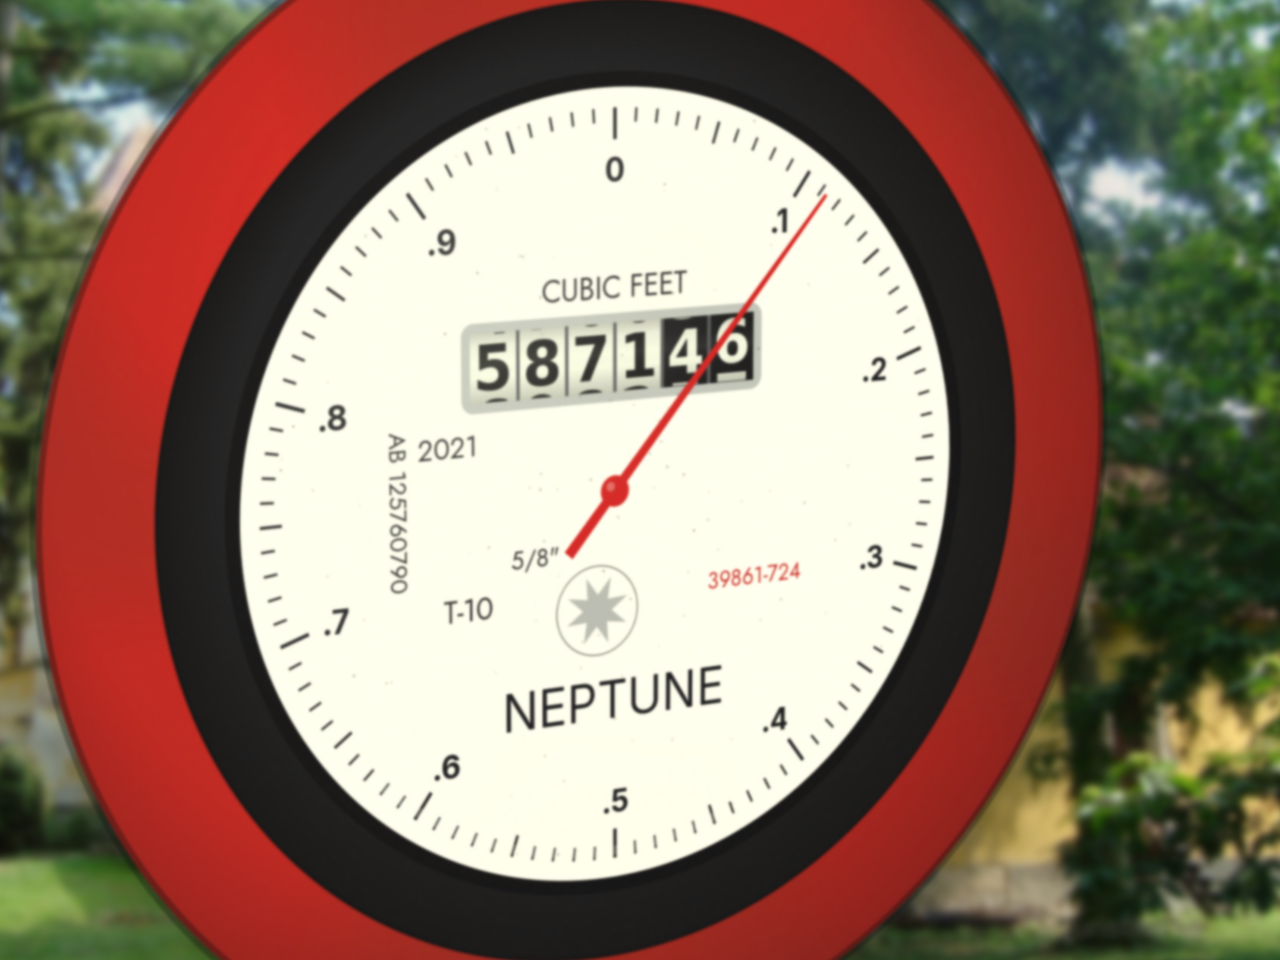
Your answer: 587146.11ft³
